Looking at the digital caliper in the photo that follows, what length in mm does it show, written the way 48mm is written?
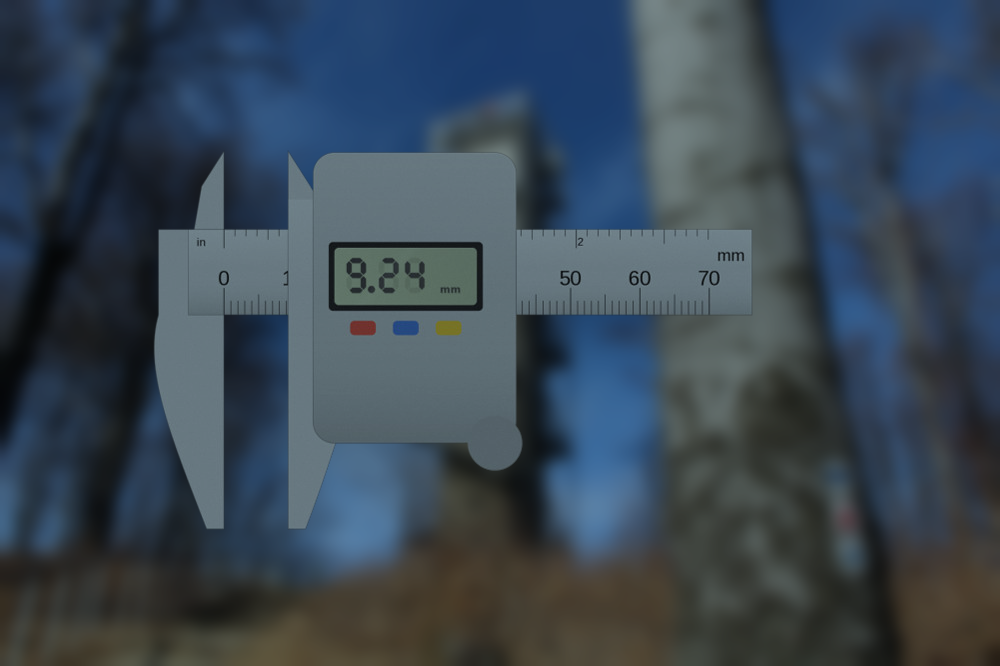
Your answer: 9.24mm
